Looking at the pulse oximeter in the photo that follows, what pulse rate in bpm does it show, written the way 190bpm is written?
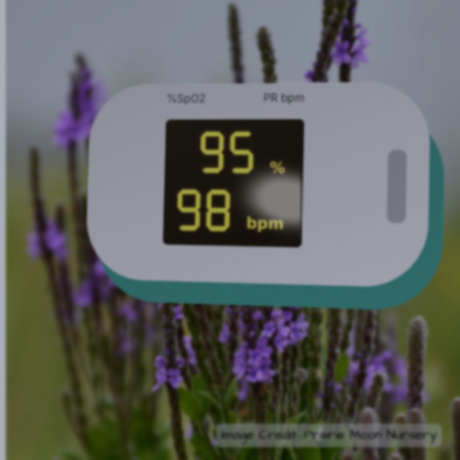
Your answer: 98bpm
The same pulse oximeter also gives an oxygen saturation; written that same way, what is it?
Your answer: 95%
